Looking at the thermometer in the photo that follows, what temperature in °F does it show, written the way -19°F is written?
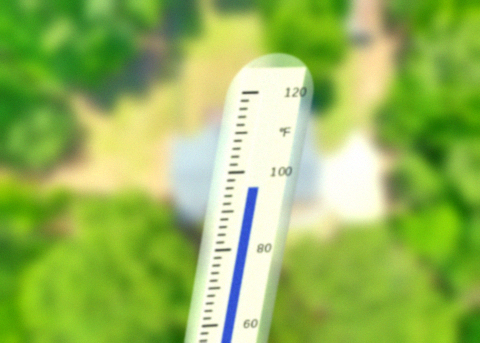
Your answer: 96°F
